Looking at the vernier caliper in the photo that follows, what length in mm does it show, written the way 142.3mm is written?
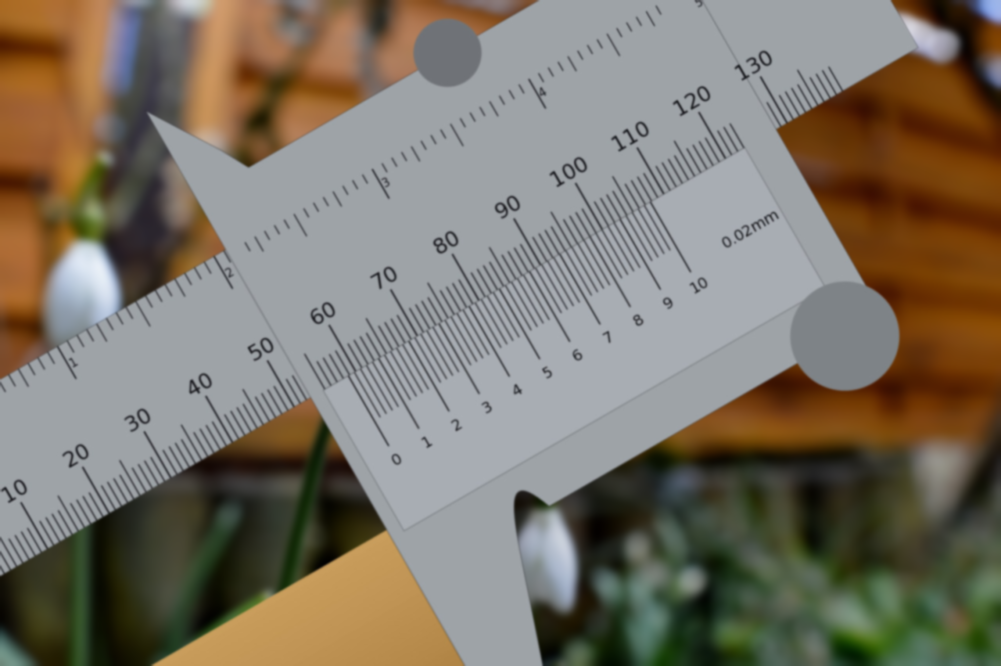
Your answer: 58.8mm
